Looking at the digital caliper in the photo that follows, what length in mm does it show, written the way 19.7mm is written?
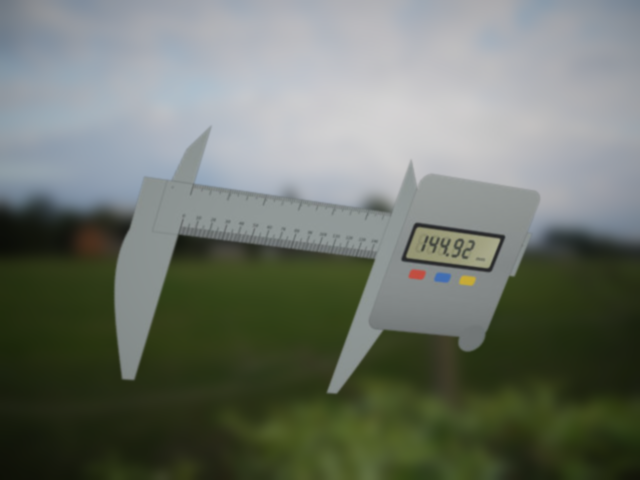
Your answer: 144.92mm
